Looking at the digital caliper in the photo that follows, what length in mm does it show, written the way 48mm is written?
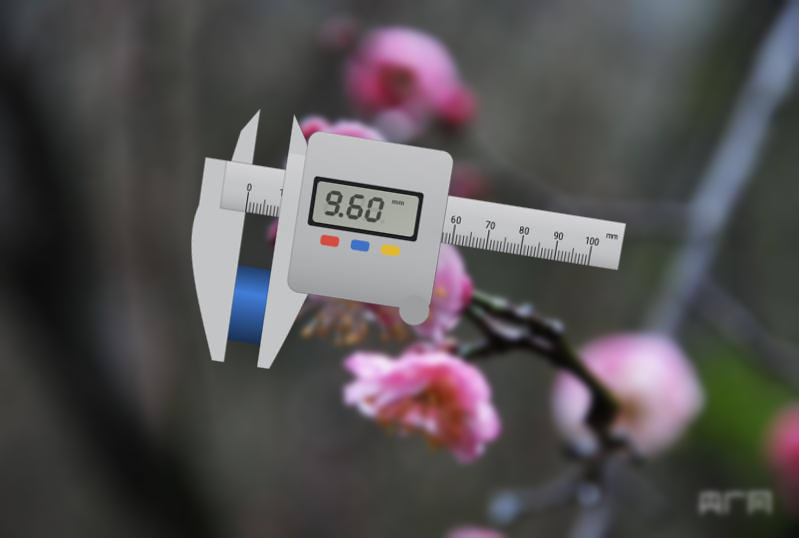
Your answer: 9.60mm
